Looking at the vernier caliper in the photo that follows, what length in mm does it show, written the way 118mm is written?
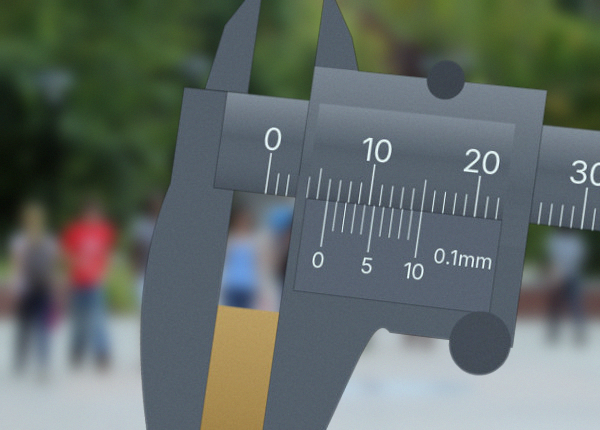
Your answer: 6.0mm
